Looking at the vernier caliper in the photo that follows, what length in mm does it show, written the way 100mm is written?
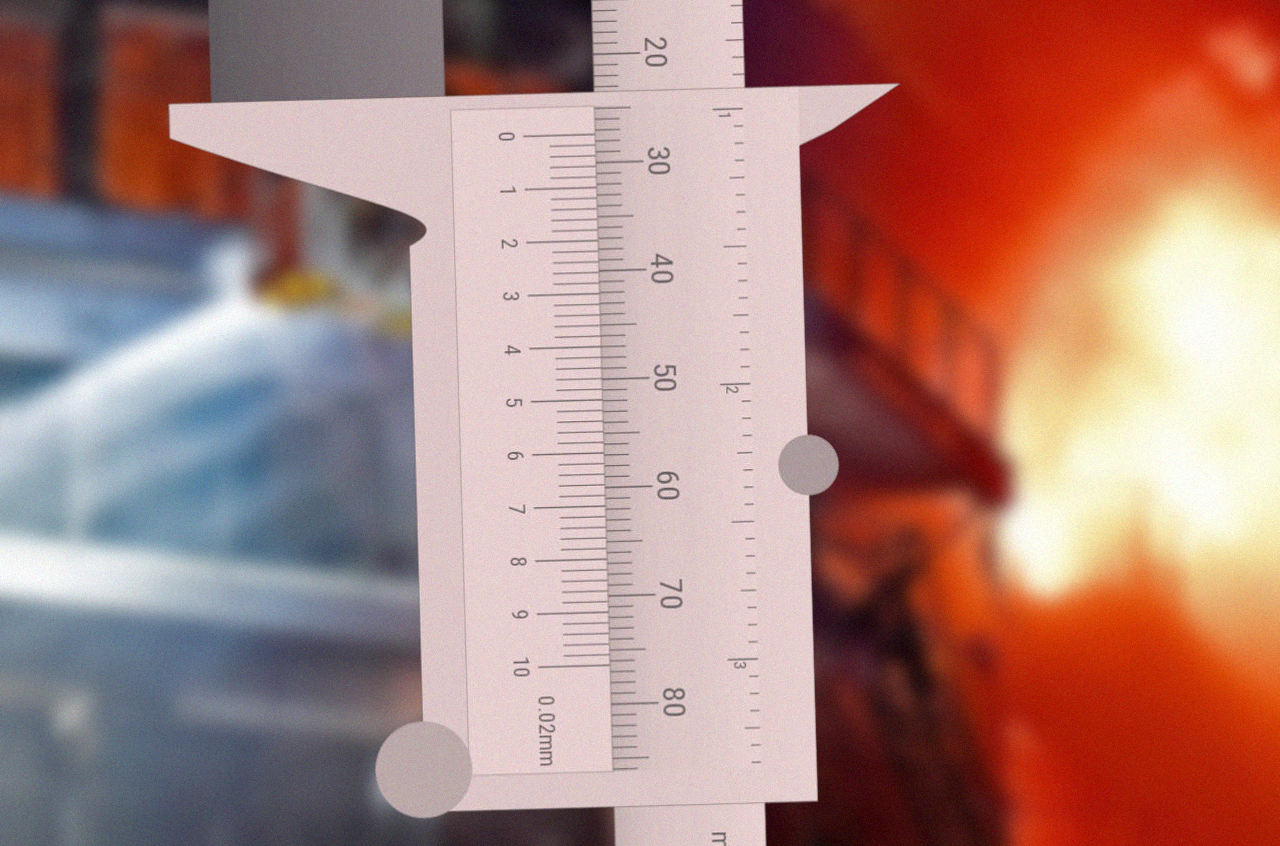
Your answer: 27.4mm
